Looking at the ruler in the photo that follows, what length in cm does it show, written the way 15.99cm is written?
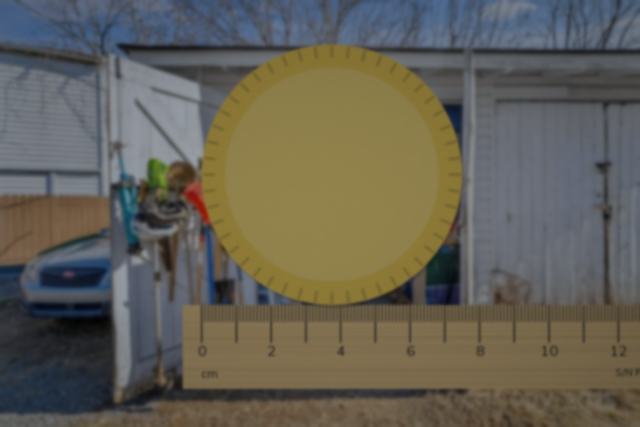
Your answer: 7.5cm
